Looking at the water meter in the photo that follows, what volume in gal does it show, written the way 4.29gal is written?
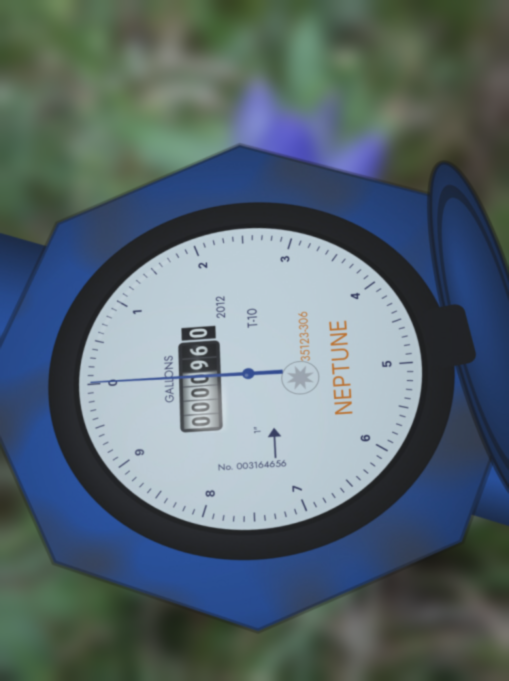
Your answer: 960.0gal
